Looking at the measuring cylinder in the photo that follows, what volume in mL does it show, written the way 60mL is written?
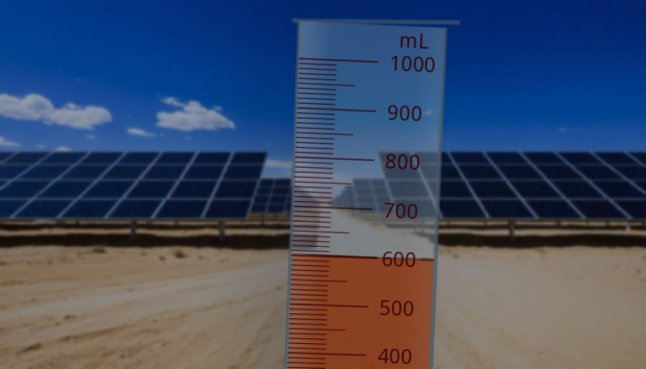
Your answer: 600mL
